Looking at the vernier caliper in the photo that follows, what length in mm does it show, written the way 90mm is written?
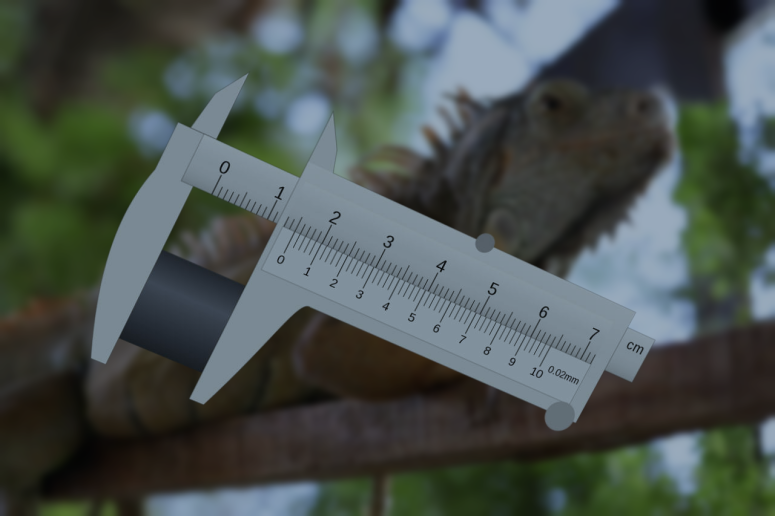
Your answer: 15.0mm
